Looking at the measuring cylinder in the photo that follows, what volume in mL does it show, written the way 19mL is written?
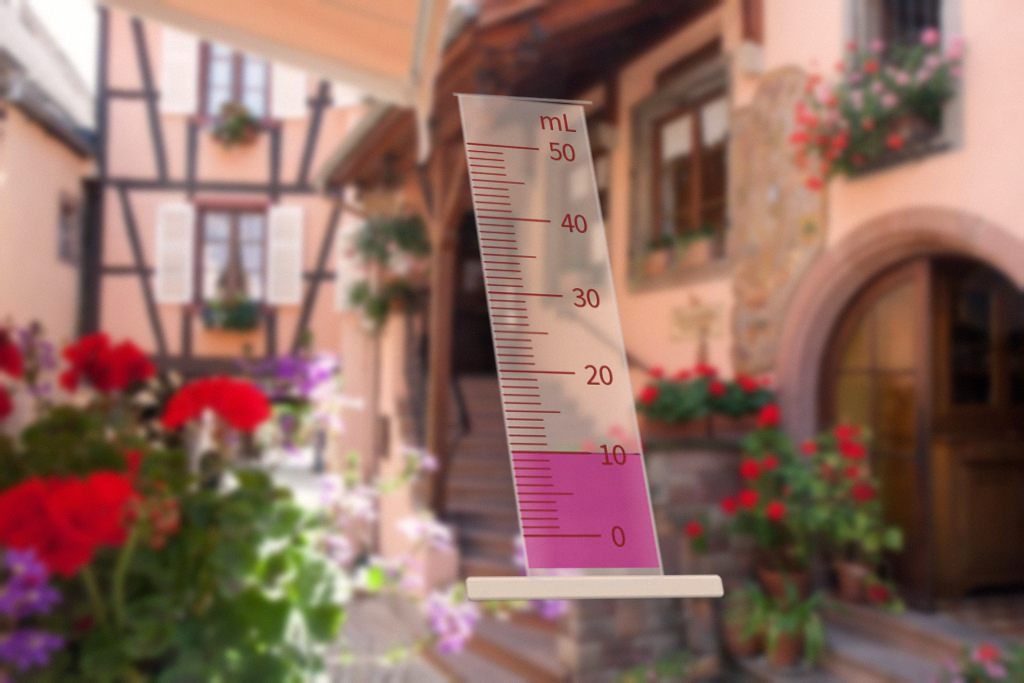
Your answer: 10mL
